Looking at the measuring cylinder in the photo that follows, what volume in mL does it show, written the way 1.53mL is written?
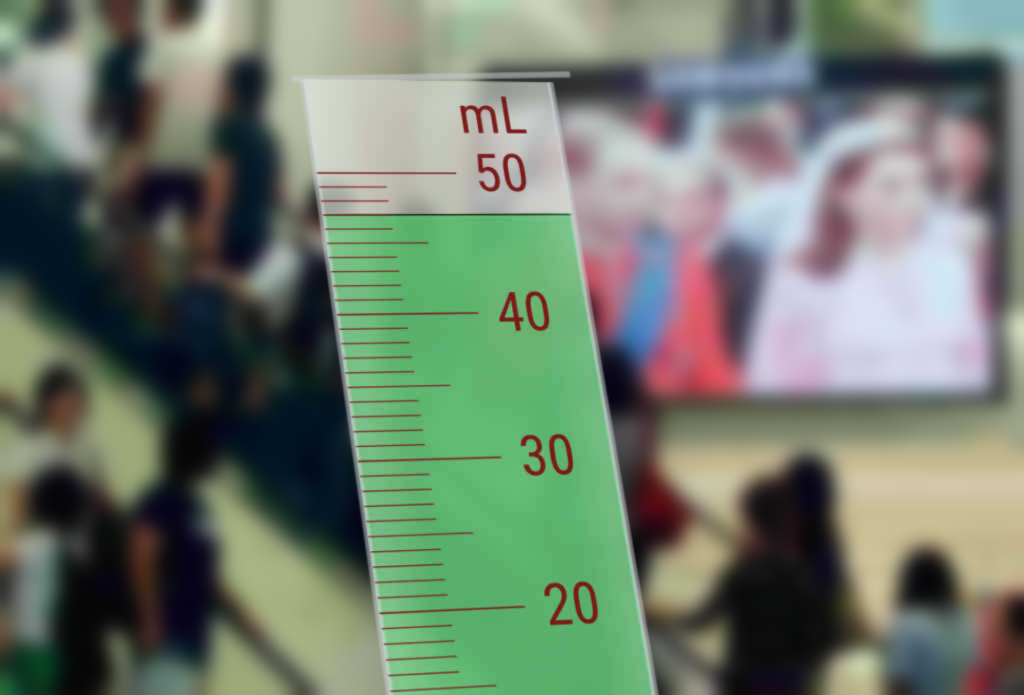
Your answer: 47mL
